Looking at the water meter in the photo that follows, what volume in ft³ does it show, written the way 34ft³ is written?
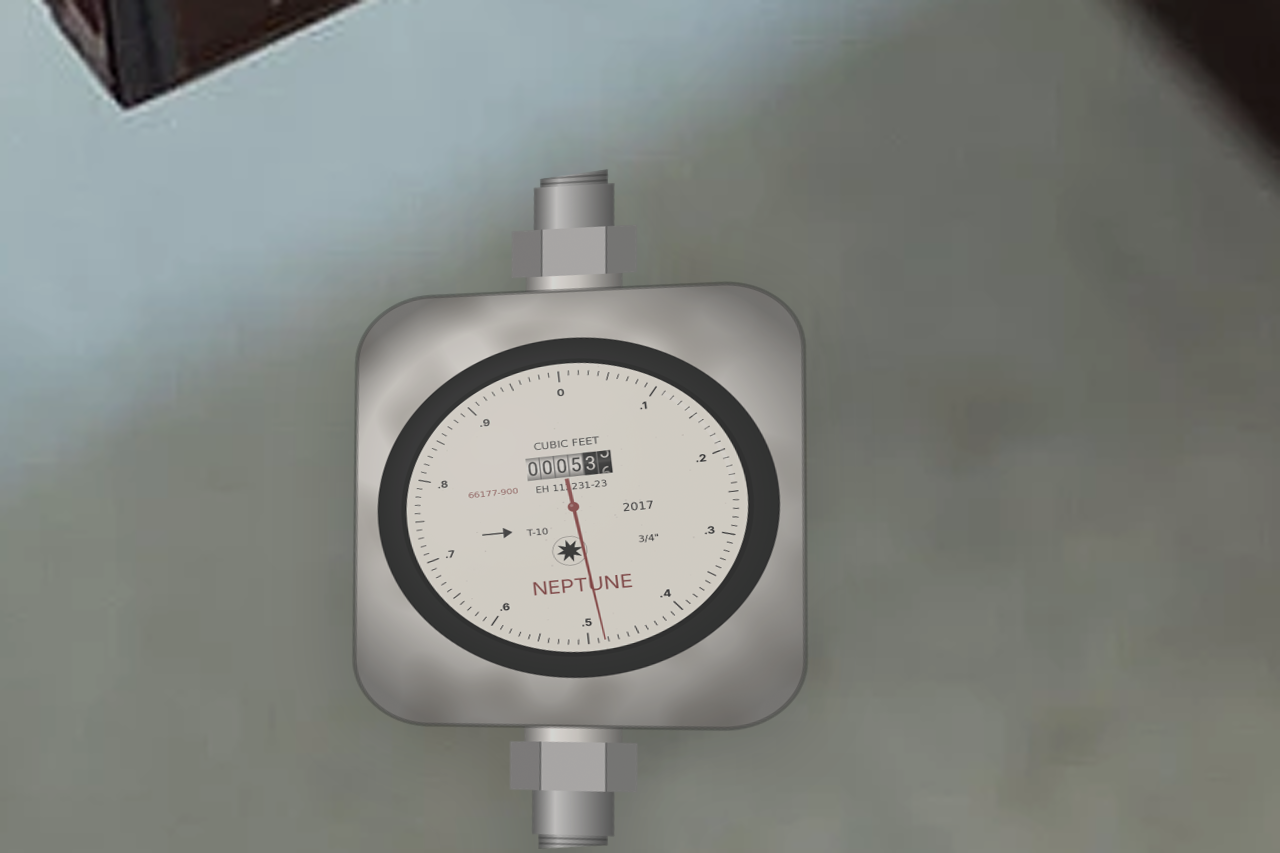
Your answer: 535.48ft³
